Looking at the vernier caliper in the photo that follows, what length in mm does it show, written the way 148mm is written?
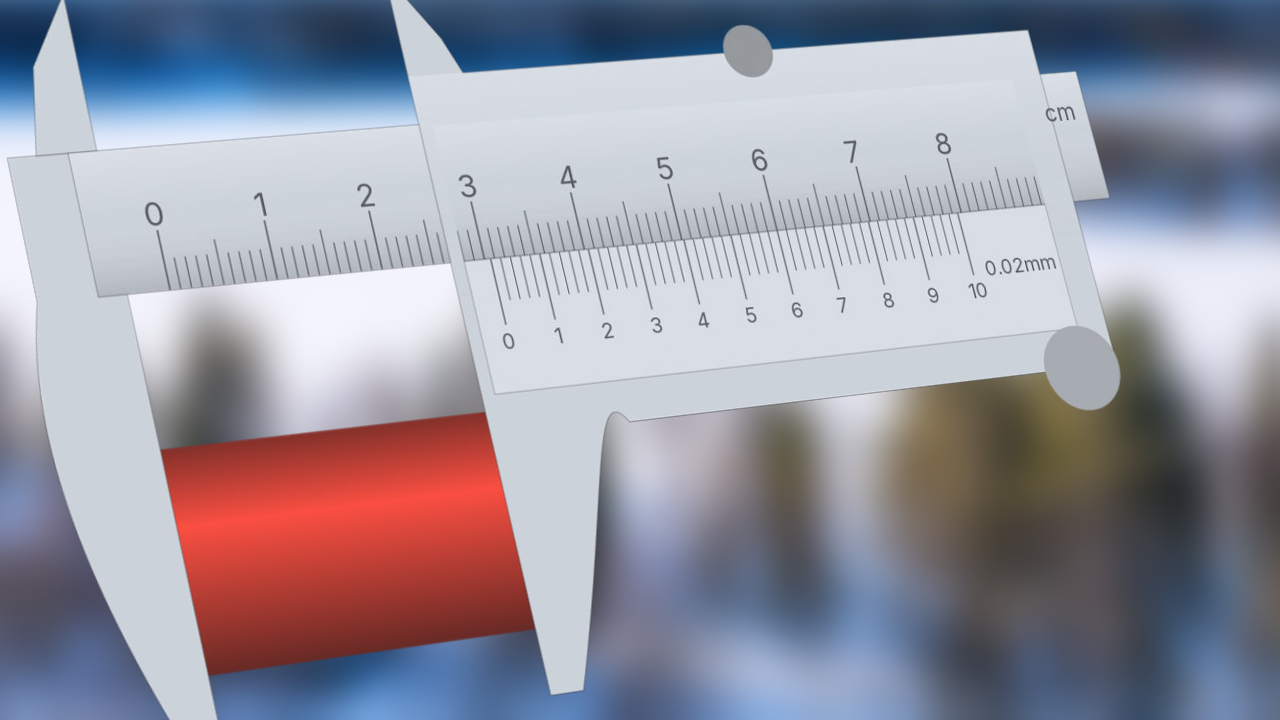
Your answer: 30.6mm
